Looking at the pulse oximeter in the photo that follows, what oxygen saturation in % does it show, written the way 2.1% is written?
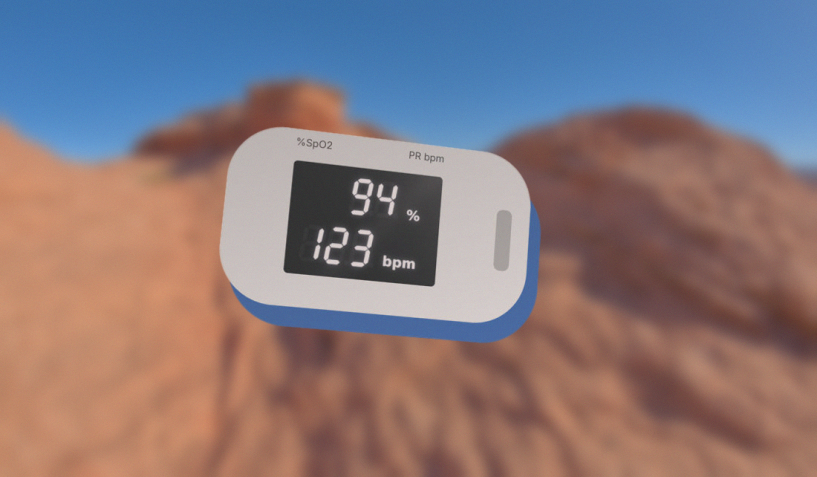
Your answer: 94%
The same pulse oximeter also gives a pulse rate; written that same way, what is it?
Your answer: 123bpm
